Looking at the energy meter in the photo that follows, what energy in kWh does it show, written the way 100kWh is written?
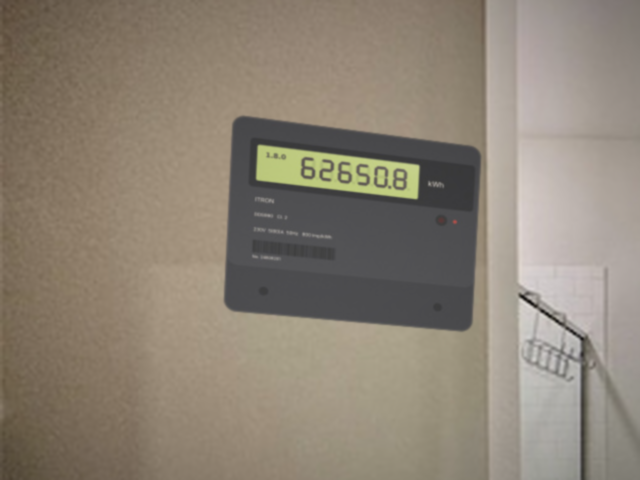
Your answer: 62650.8kWh
